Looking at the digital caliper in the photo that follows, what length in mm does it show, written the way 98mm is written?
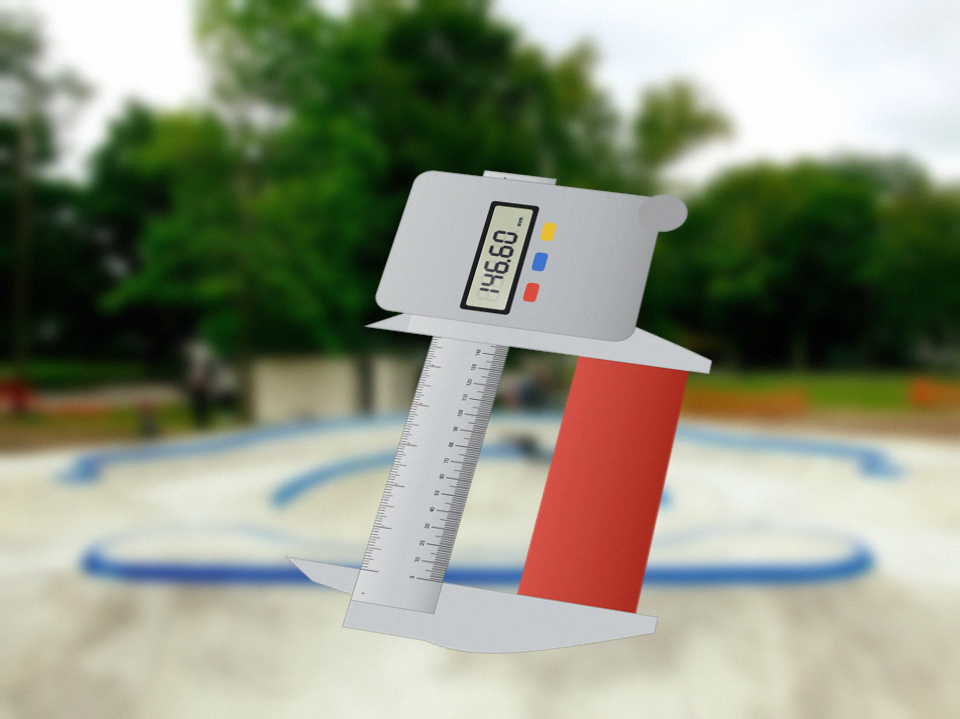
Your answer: 146.60mm
